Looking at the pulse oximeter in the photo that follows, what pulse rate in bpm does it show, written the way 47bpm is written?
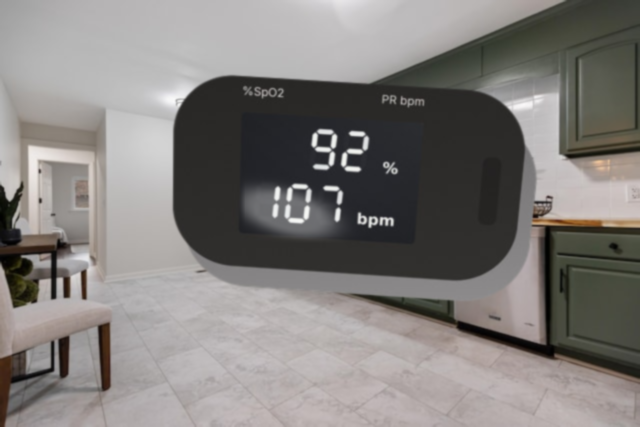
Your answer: 107bpm
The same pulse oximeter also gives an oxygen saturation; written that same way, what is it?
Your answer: 92%
